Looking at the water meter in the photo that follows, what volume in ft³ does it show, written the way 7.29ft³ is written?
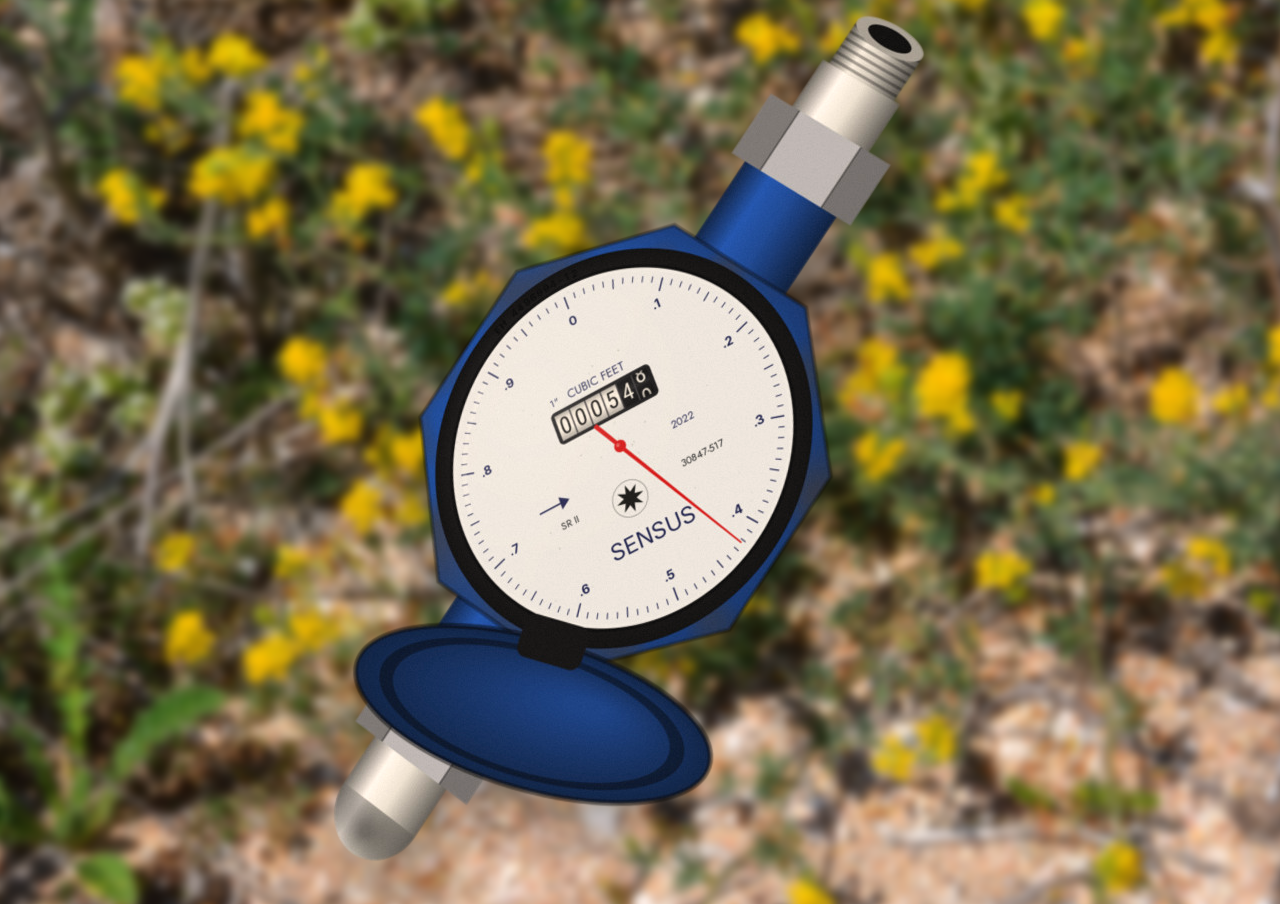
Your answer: 548.42ft³
